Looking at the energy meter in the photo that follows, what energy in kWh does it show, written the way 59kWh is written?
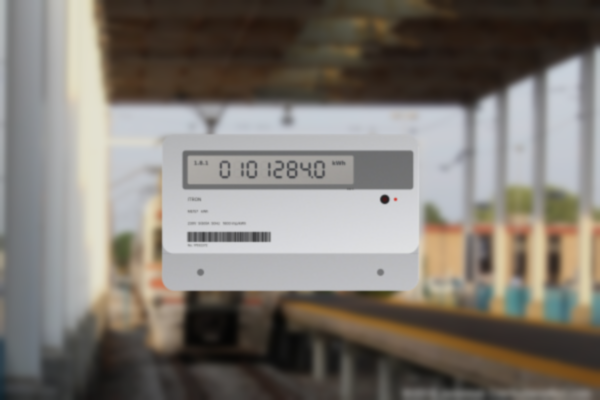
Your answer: 101284.0kWh
